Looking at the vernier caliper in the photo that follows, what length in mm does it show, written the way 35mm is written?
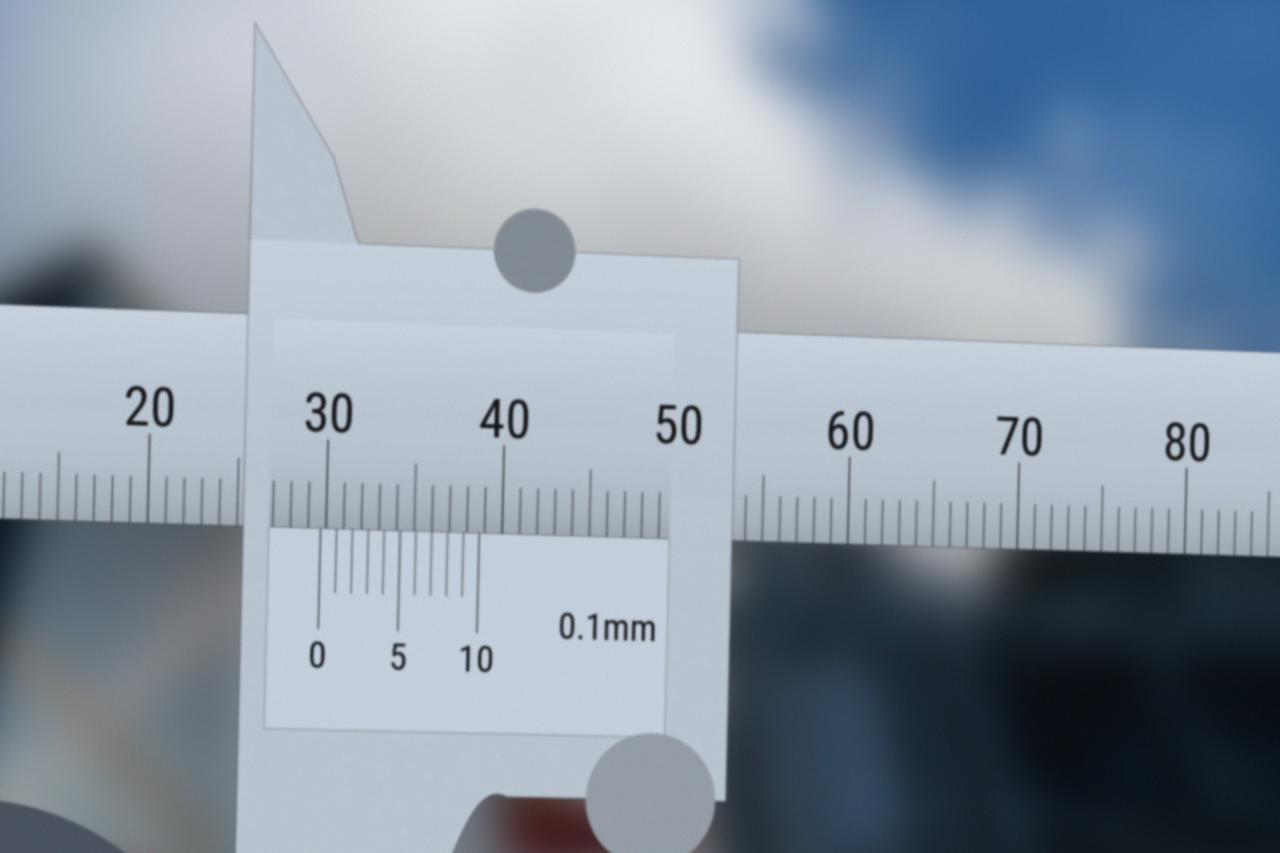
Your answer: 29.7mm
